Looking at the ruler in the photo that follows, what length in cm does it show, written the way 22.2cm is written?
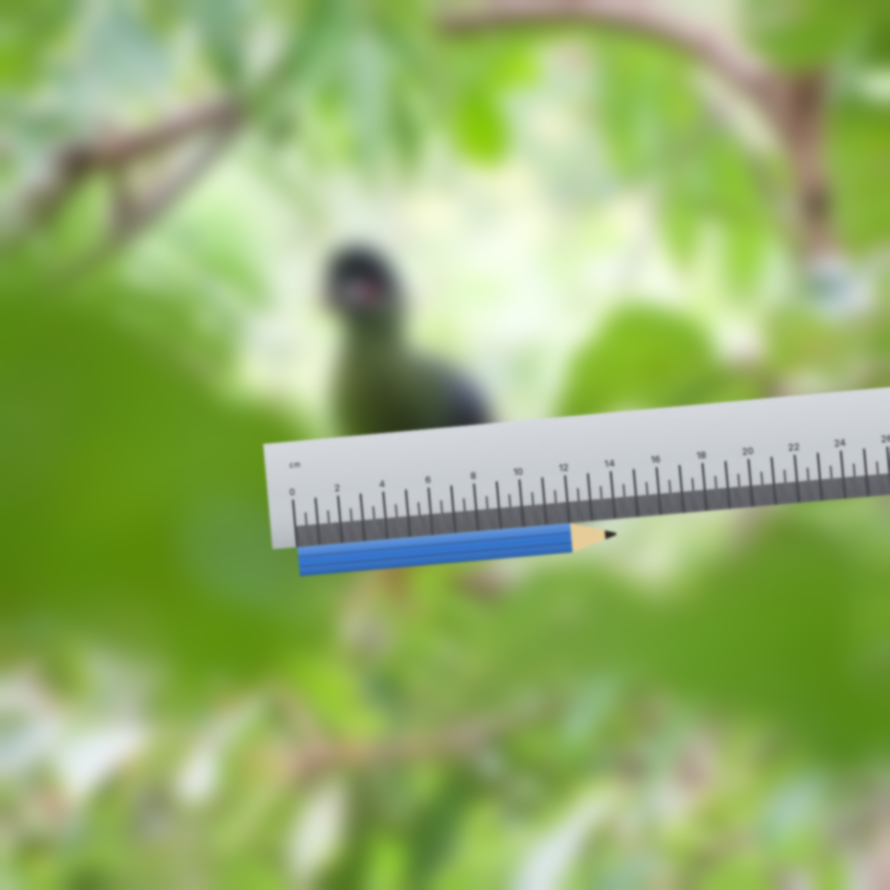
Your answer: 14cm
